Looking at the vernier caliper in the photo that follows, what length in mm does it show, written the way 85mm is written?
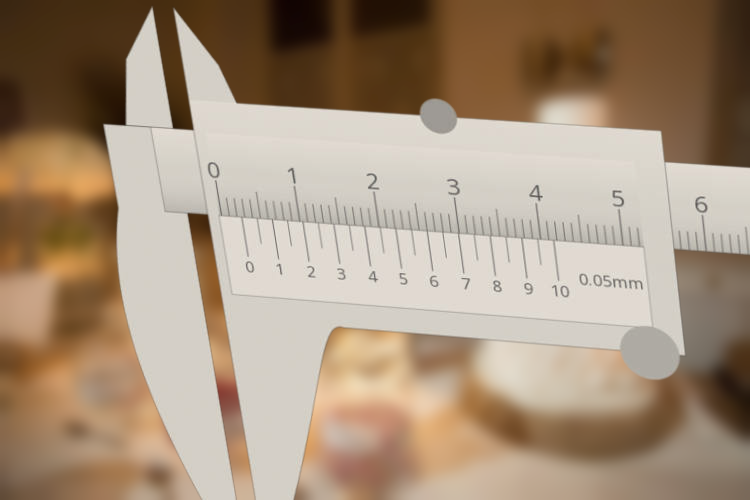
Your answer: 2.6mm
